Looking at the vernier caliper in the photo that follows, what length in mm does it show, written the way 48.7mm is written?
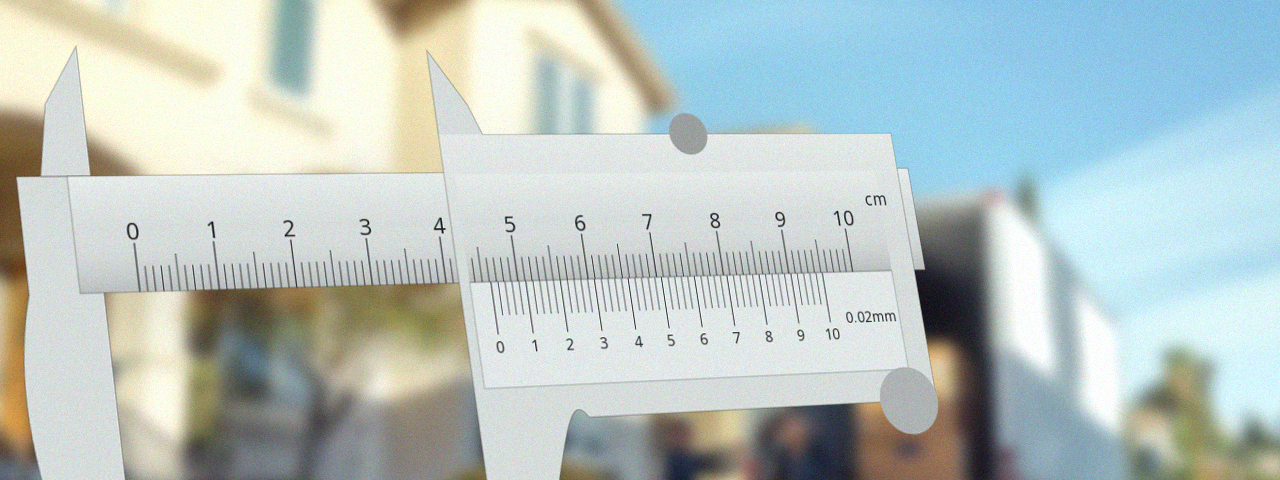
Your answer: 46.2mm
